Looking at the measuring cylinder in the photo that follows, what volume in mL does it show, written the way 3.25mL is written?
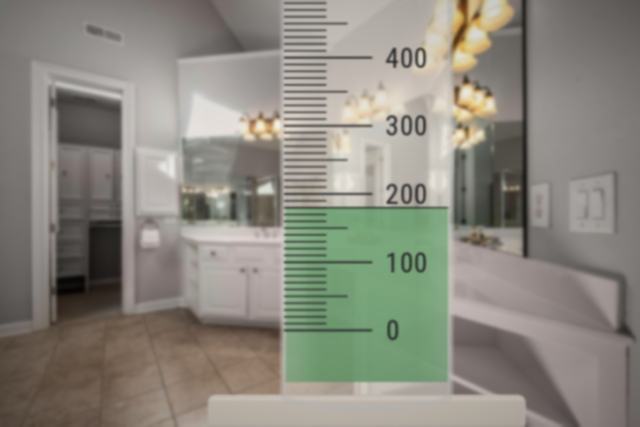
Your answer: 180mL
